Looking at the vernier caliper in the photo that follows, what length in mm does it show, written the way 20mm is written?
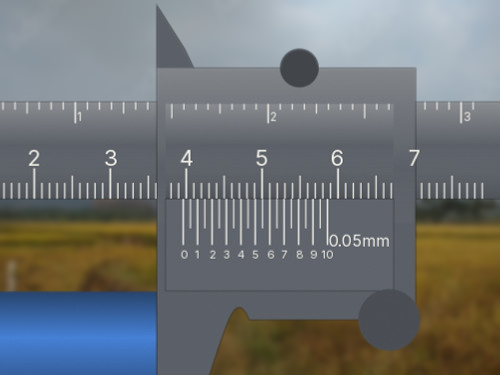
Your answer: 39.6mm
